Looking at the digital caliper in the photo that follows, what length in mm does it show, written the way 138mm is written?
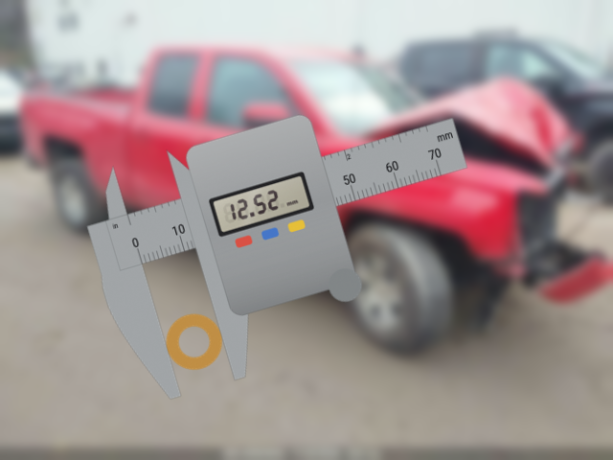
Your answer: 12.52mm
